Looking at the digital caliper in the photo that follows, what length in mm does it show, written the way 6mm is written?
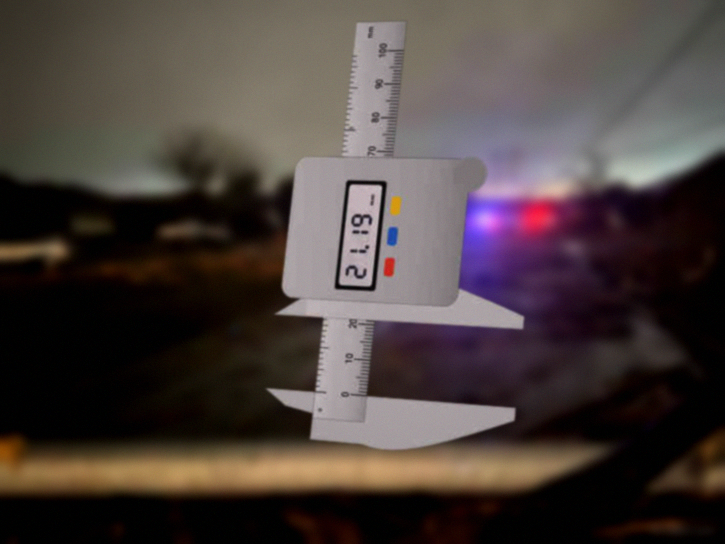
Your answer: 21.19mm
